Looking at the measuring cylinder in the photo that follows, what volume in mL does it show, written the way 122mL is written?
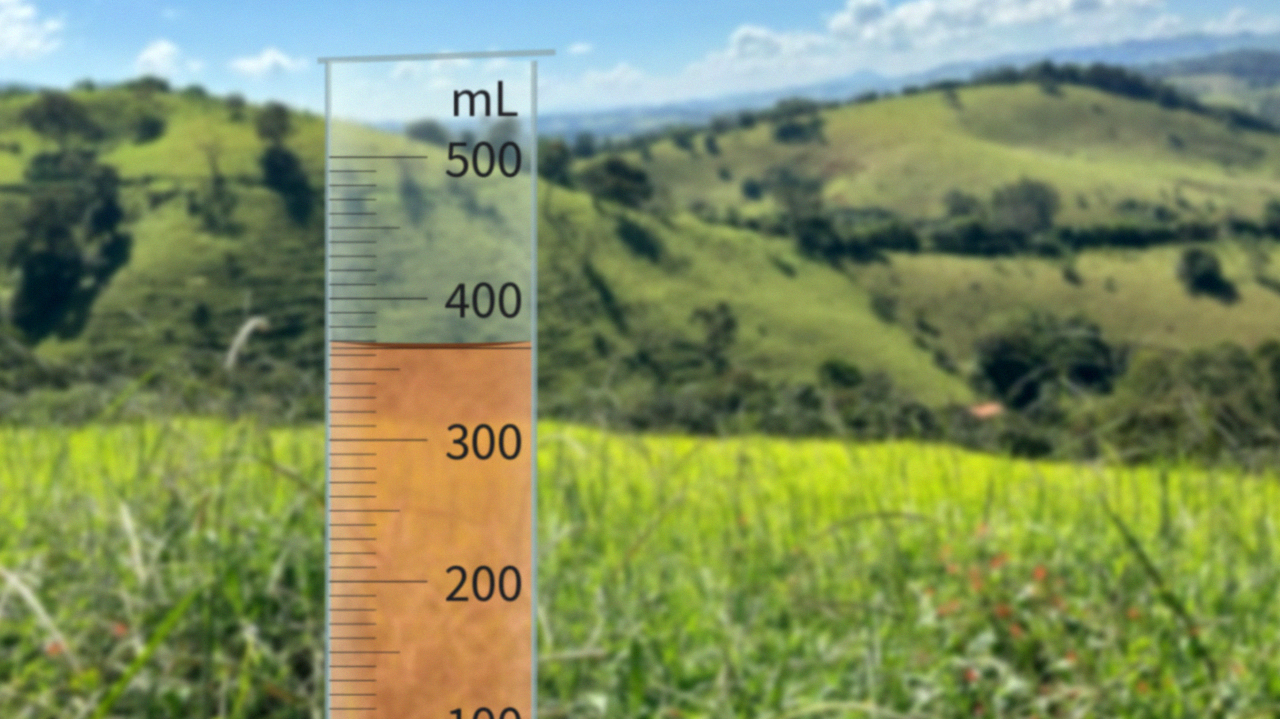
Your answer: 365mL
